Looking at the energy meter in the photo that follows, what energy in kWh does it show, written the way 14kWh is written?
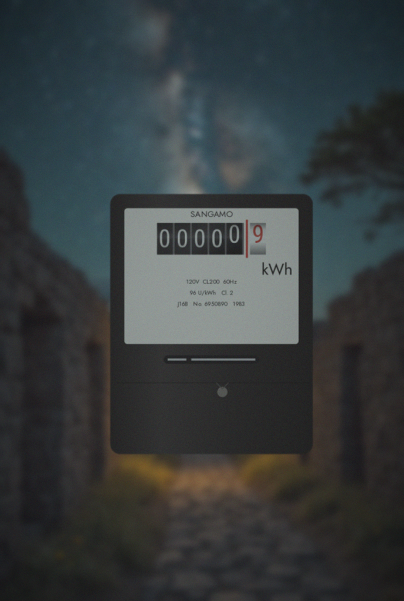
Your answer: 0.9kWh
